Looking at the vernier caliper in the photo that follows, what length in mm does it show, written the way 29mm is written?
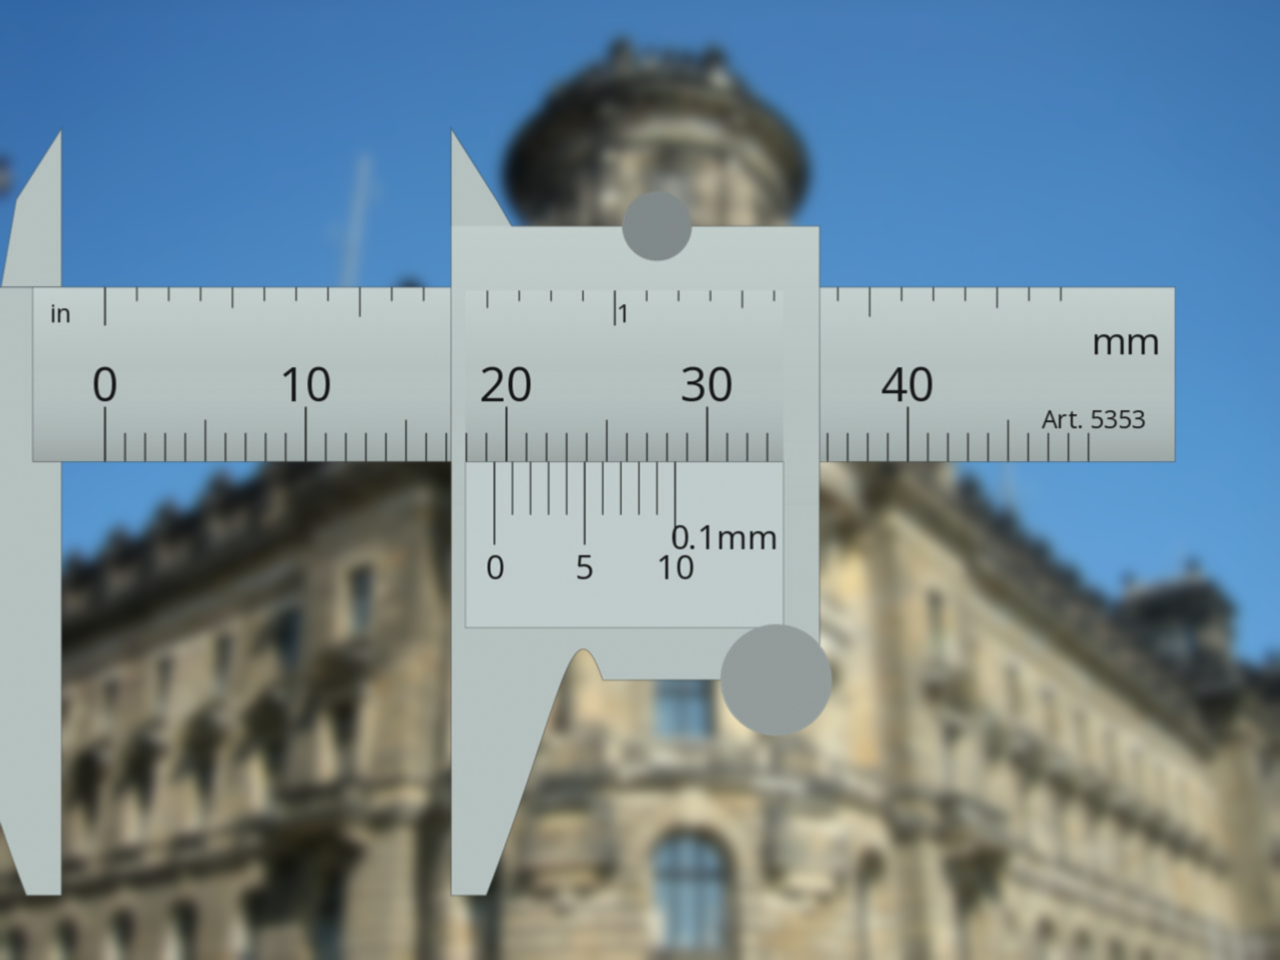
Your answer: 19.4mm
